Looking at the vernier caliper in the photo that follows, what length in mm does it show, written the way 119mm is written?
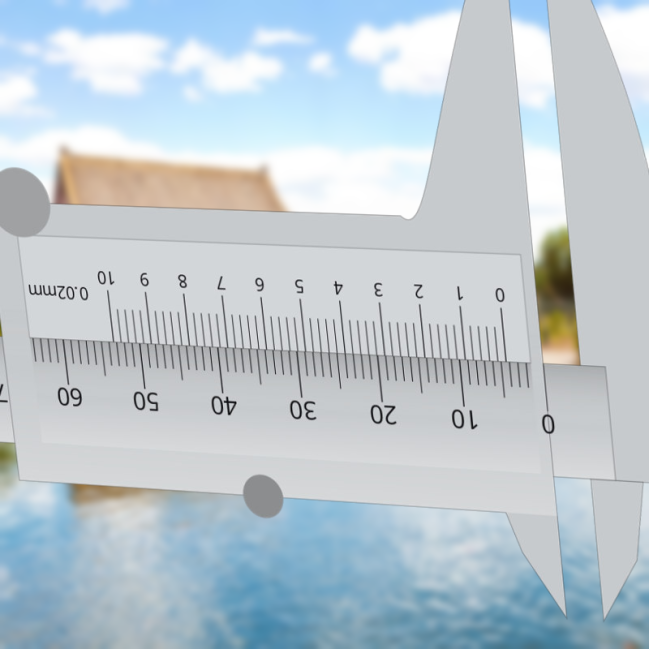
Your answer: 4.4mm
